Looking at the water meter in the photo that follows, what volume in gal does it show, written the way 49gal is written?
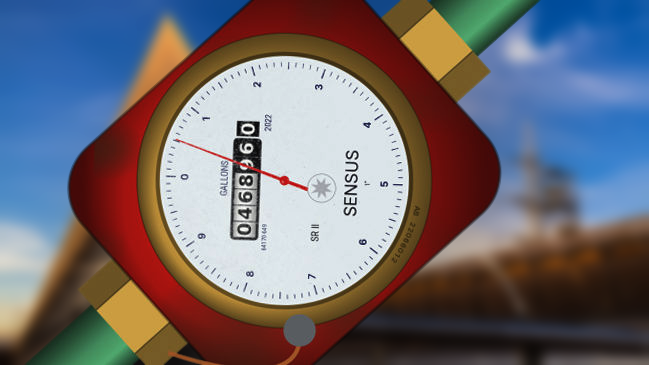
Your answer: 468960.5gal
